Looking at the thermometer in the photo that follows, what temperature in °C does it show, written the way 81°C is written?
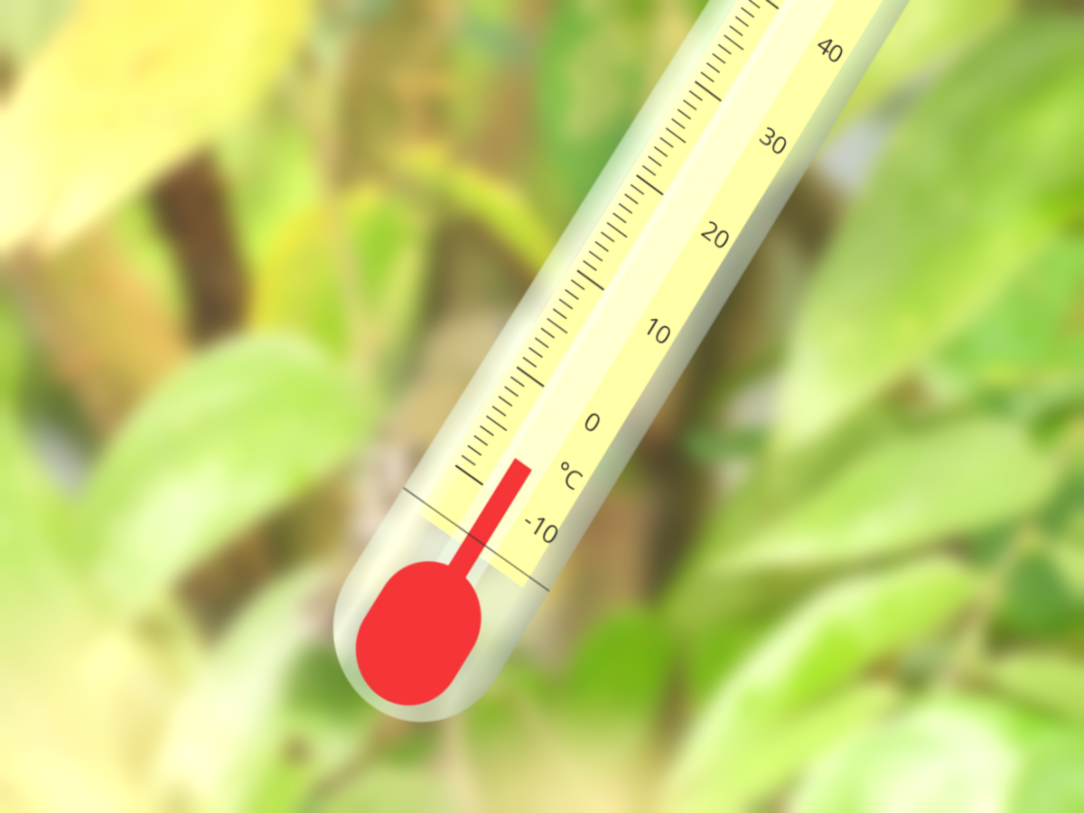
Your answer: -6.5°C
